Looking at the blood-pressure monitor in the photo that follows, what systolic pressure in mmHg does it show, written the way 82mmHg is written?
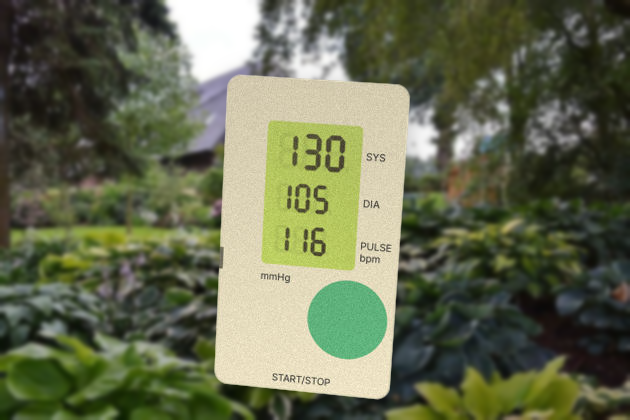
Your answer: 130mmHg
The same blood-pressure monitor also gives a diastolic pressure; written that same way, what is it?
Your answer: 105mmHg
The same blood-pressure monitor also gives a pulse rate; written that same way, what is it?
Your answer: 116bpm
